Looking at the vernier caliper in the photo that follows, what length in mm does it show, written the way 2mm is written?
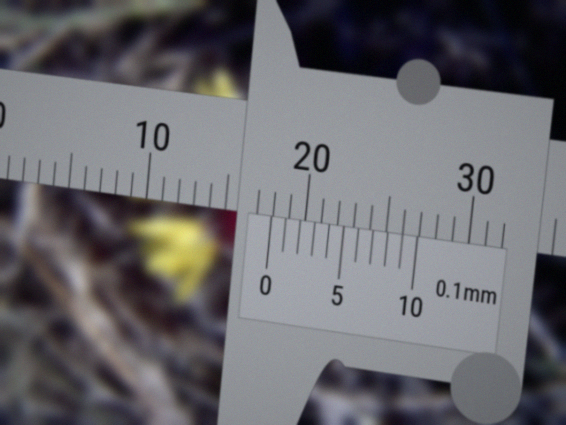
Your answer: 17.9mm
